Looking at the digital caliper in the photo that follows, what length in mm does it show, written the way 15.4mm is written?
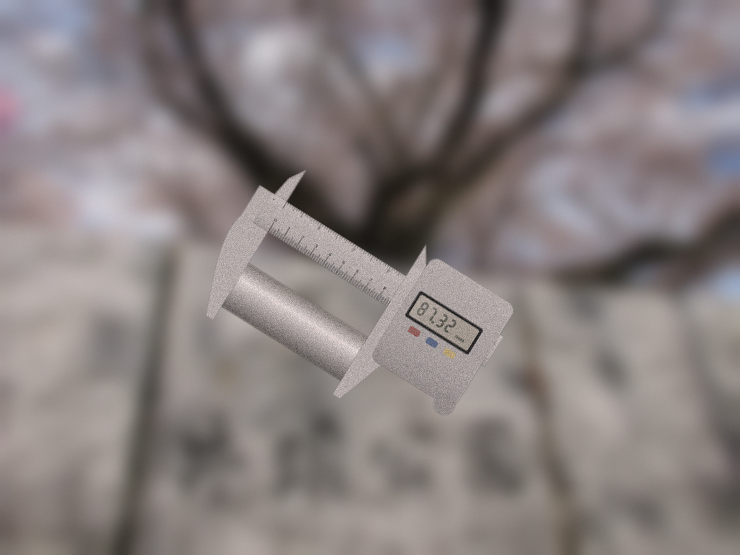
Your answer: 87.32mm
